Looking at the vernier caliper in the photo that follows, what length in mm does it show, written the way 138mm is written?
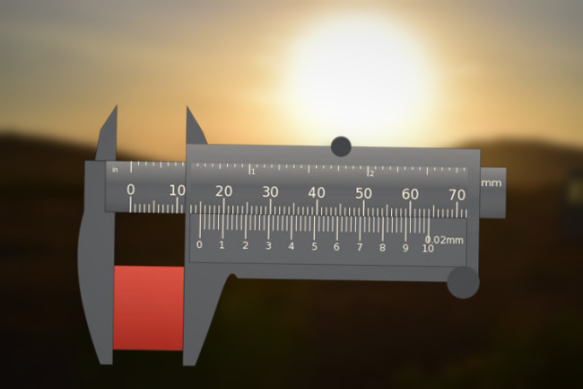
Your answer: 15.0mm
